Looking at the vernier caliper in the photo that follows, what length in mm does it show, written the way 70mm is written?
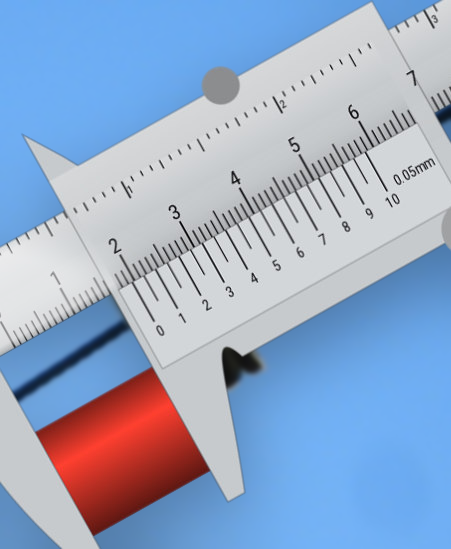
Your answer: 19.6mm
